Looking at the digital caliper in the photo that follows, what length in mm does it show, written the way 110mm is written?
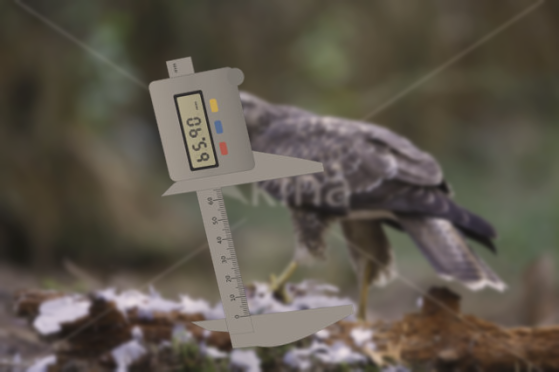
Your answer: 65.90mm
